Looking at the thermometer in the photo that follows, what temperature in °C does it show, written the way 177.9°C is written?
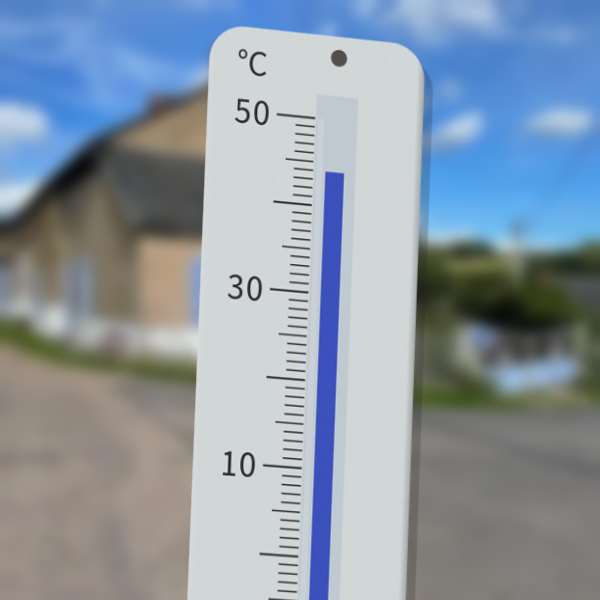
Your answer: 44°C
